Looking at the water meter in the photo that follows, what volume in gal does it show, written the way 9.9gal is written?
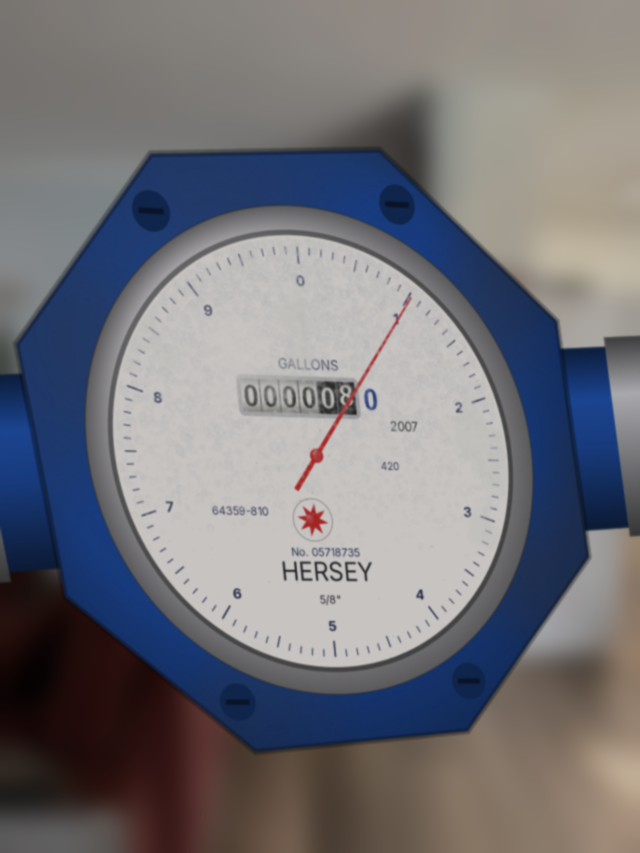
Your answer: 81.0gal
